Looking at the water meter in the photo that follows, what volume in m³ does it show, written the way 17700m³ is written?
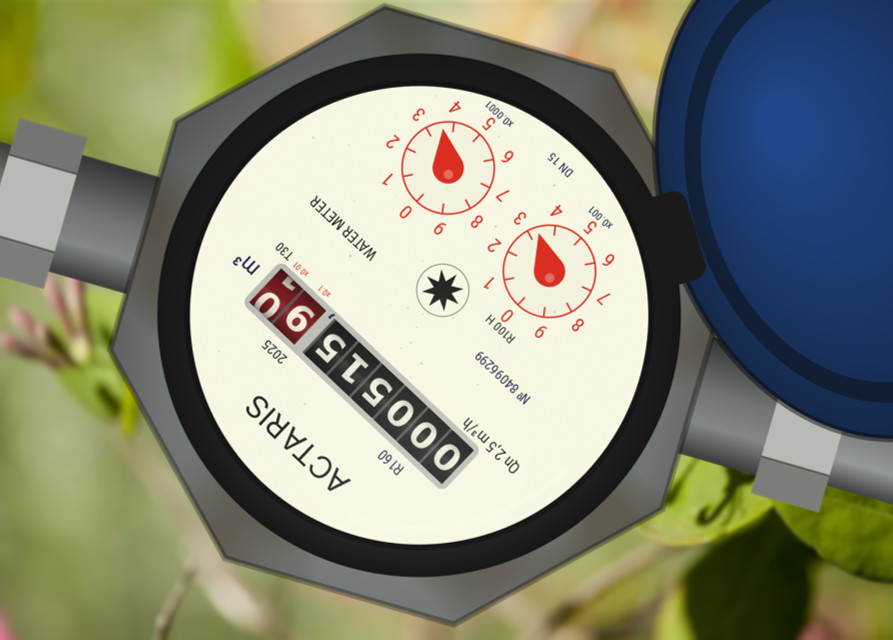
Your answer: 515.9033m³
